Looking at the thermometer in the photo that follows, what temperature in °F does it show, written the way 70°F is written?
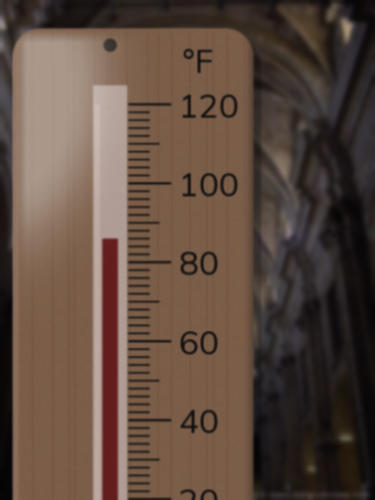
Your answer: 86°F
